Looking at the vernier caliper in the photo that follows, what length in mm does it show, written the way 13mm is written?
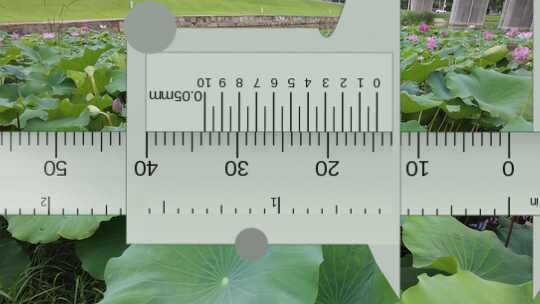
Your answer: 14.6mm
